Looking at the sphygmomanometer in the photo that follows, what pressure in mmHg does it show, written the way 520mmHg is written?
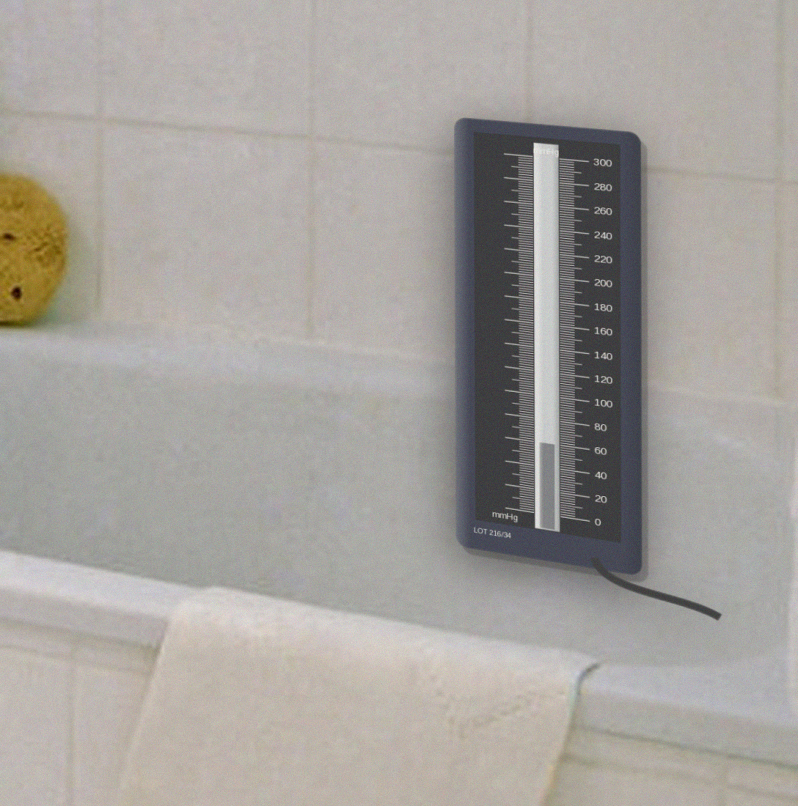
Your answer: 60mmHg
